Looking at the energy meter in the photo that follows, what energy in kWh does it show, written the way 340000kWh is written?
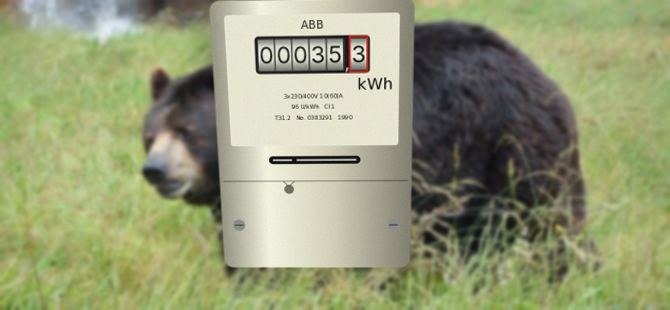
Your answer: 35.3kWh
